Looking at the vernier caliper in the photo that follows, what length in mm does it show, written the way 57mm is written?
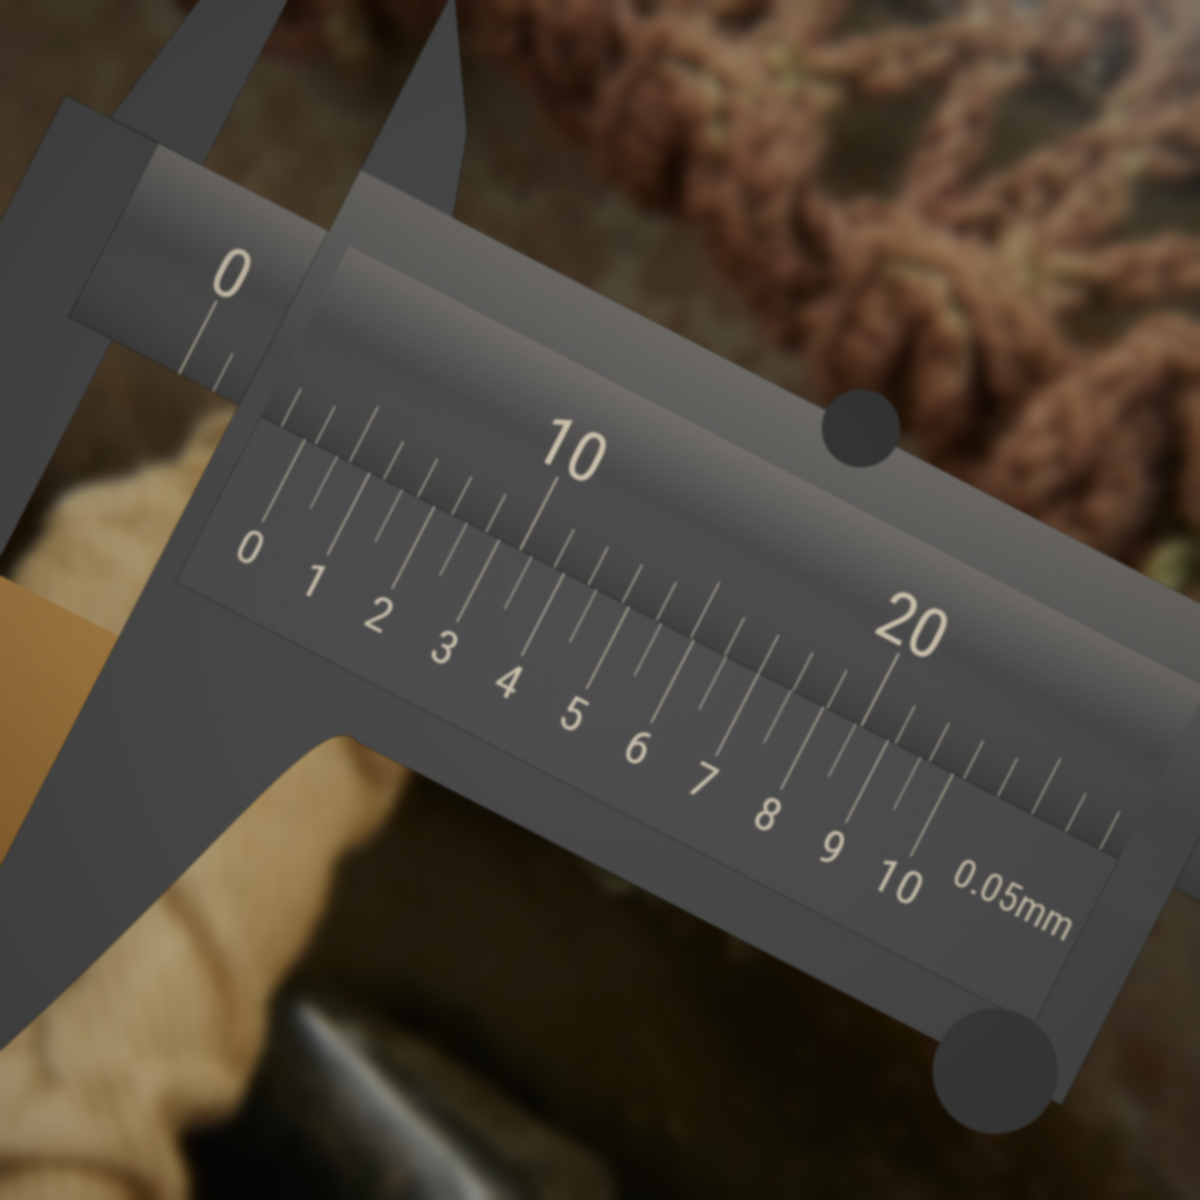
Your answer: 3.70mm
